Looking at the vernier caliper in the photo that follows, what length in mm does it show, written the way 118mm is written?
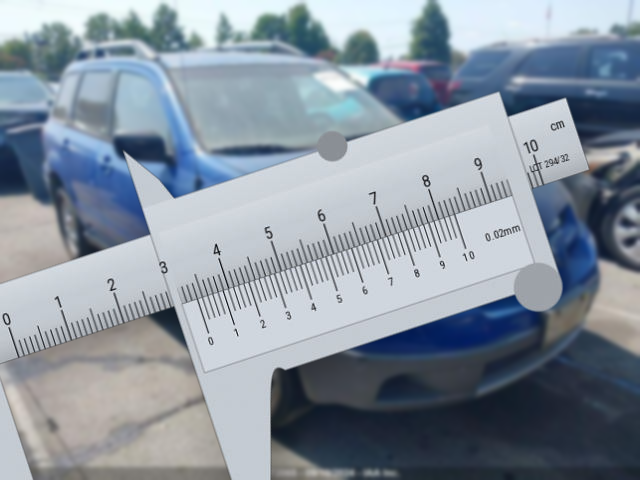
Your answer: 34.0mm
